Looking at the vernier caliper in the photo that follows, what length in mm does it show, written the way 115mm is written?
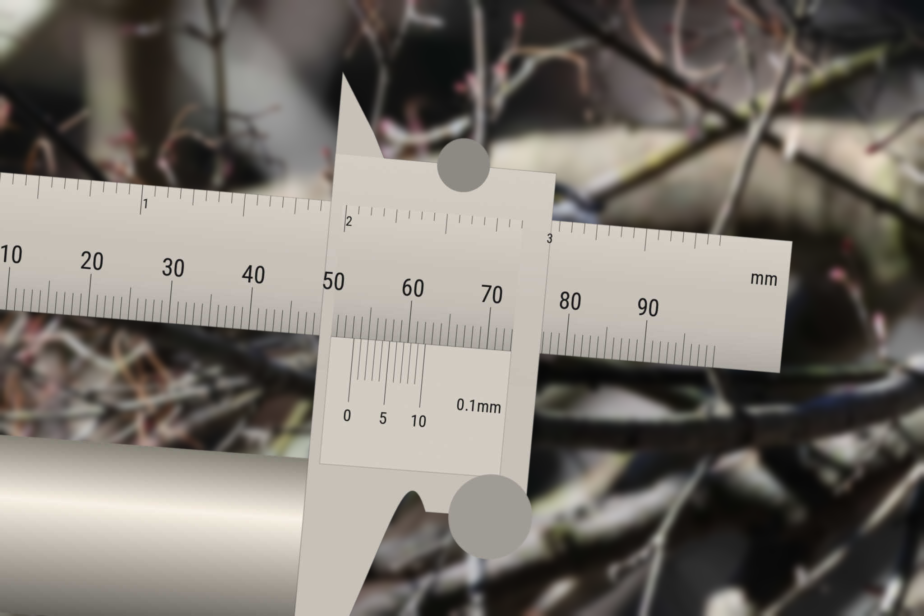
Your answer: 53.2mm
